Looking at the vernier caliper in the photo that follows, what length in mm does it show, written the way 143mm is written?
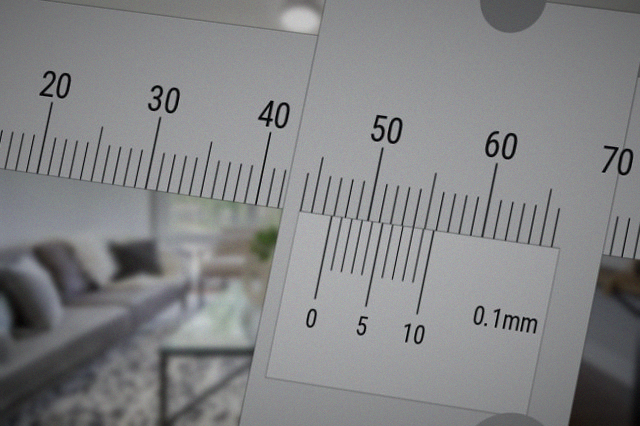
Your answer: 46.8mm
